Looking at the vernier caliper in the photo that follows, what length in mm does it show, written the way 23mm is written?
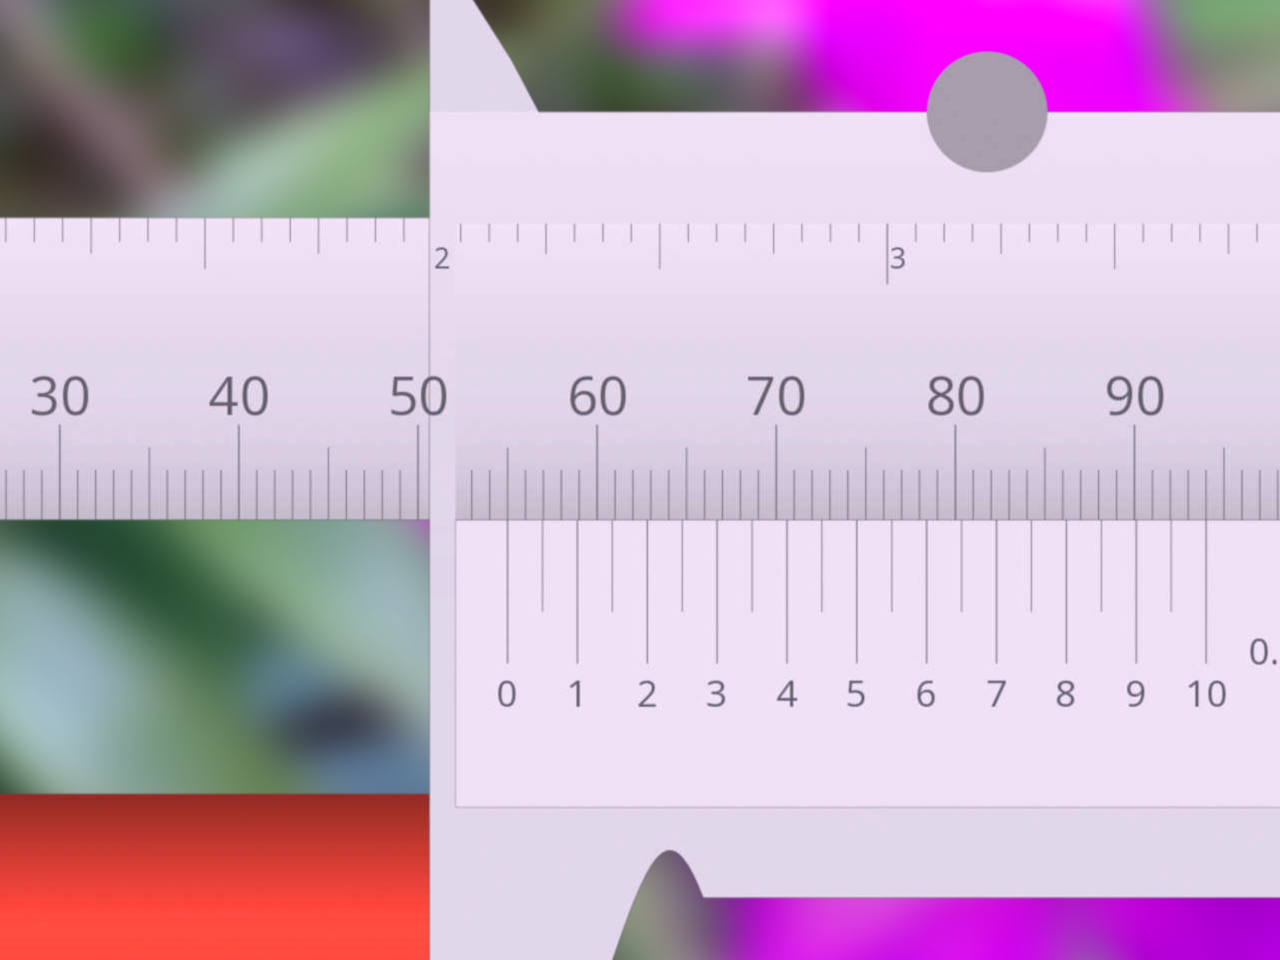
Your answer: 55.0mm
